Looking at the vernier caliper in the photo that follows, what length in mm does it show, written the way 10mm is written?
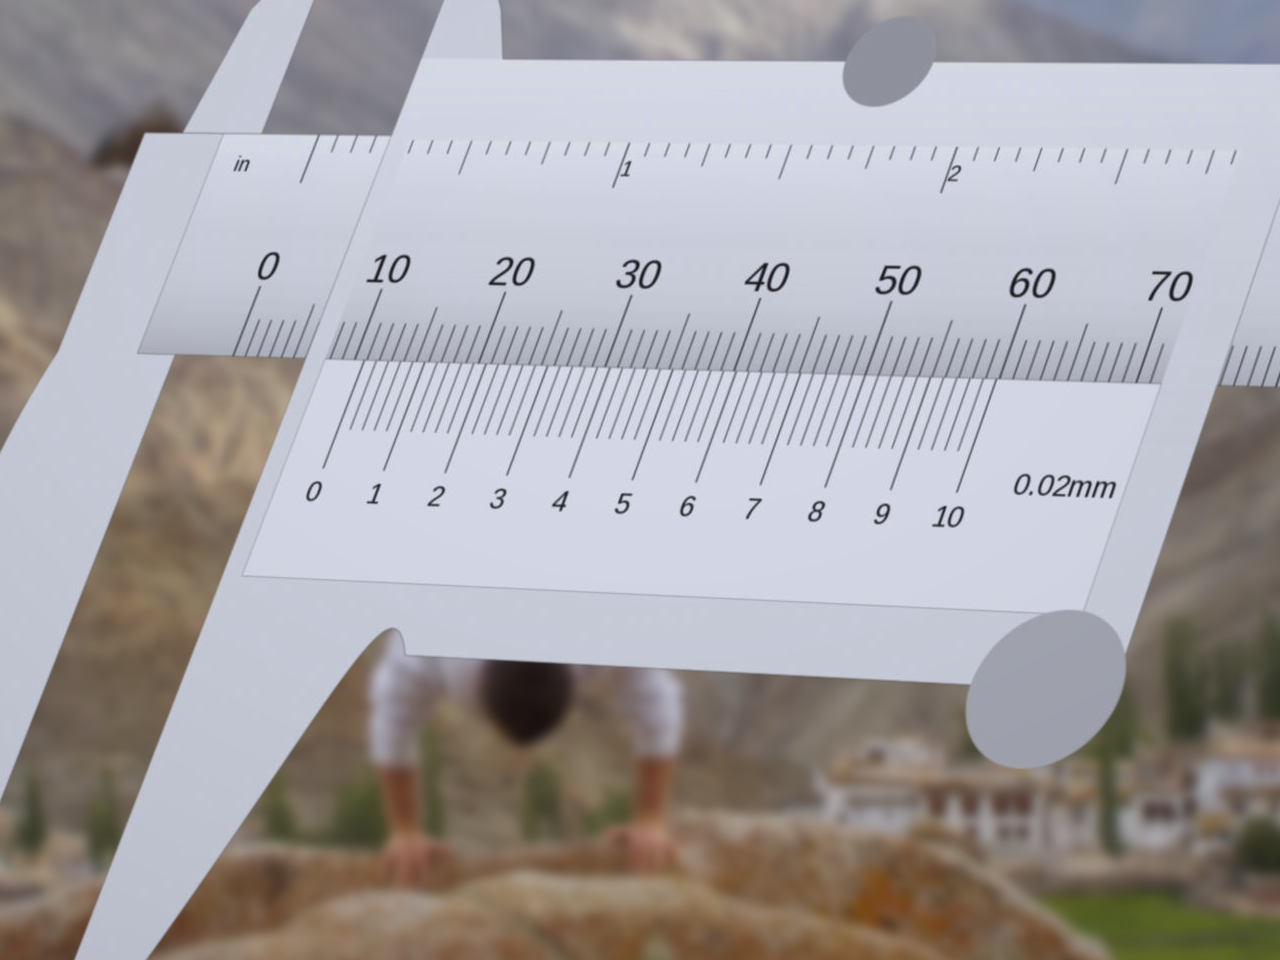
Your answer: 10.8mm
